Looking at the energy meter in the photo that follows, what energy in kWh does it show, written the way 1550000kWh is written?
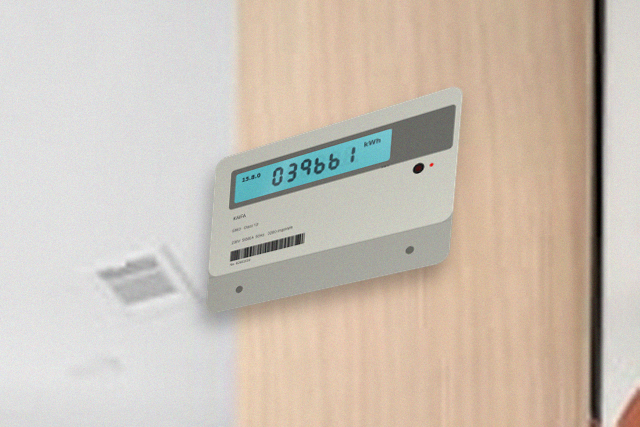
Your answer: 39661kWh
